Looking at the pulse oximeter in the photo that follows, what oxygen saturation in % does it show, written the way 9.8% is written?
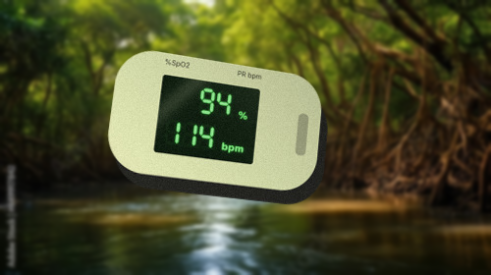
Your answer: 94%
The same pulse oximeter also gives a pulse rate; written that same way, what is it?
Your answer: 114bpm
